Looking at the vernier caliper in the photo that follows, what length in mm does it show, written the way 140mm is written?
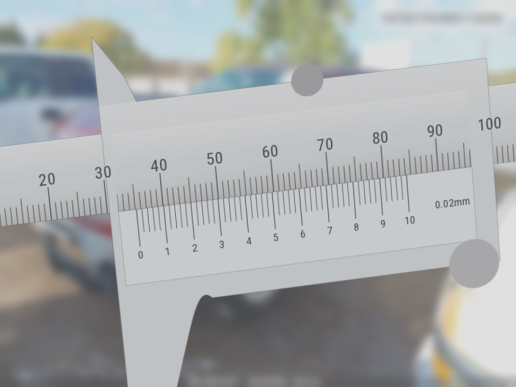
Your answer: 35.2mm
